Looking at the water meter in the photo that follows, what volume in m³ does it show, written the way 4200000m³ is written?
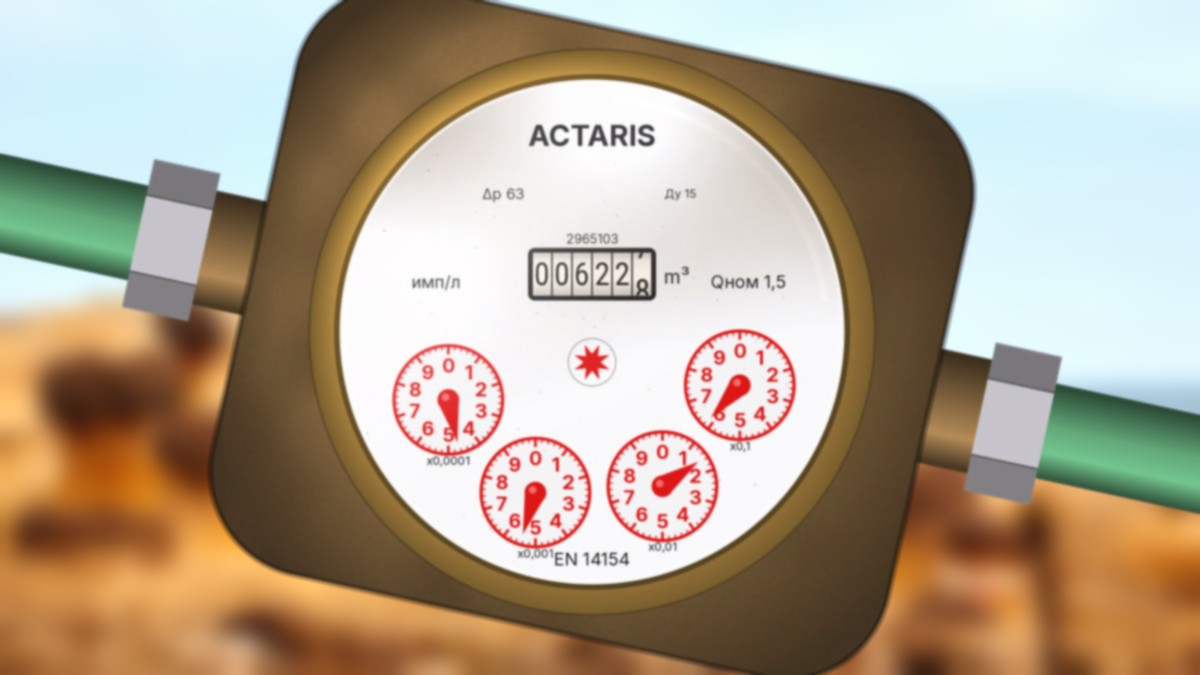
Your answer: 6227.6154m³
